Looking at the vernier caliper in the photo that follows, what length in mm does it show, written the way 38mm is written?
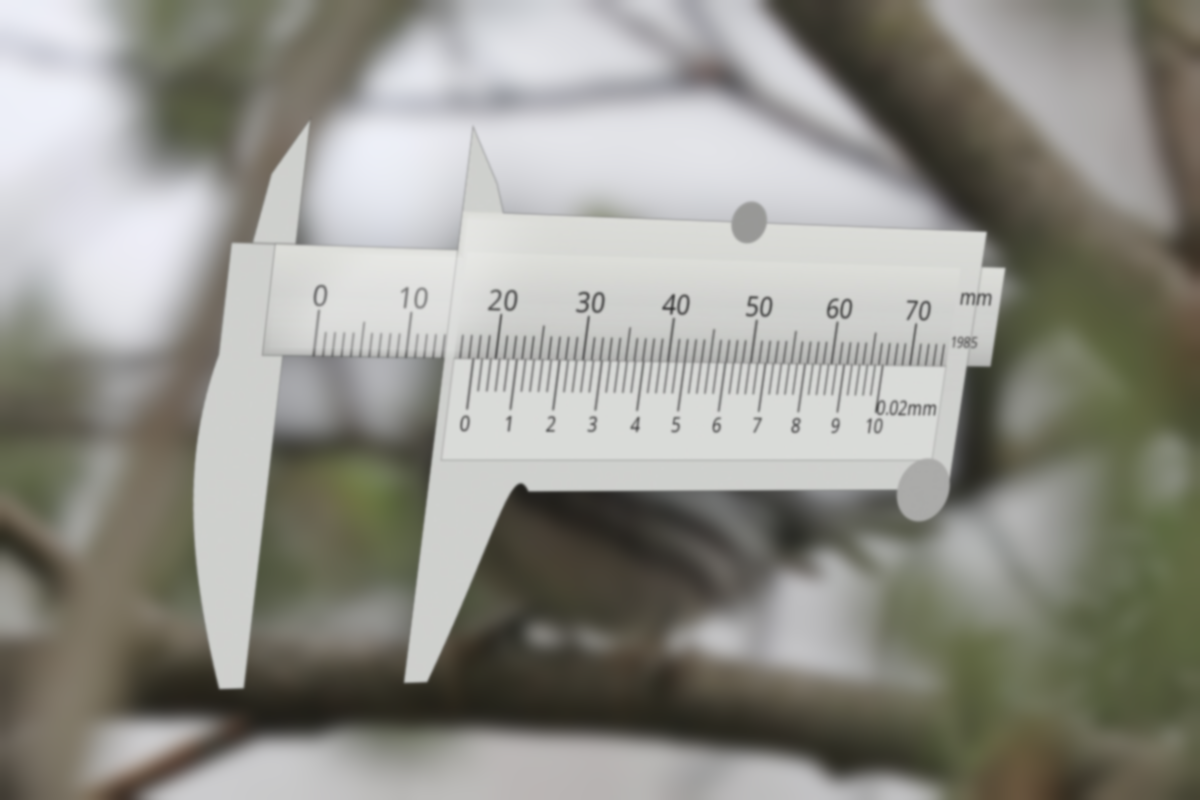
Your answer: 17.5mm
